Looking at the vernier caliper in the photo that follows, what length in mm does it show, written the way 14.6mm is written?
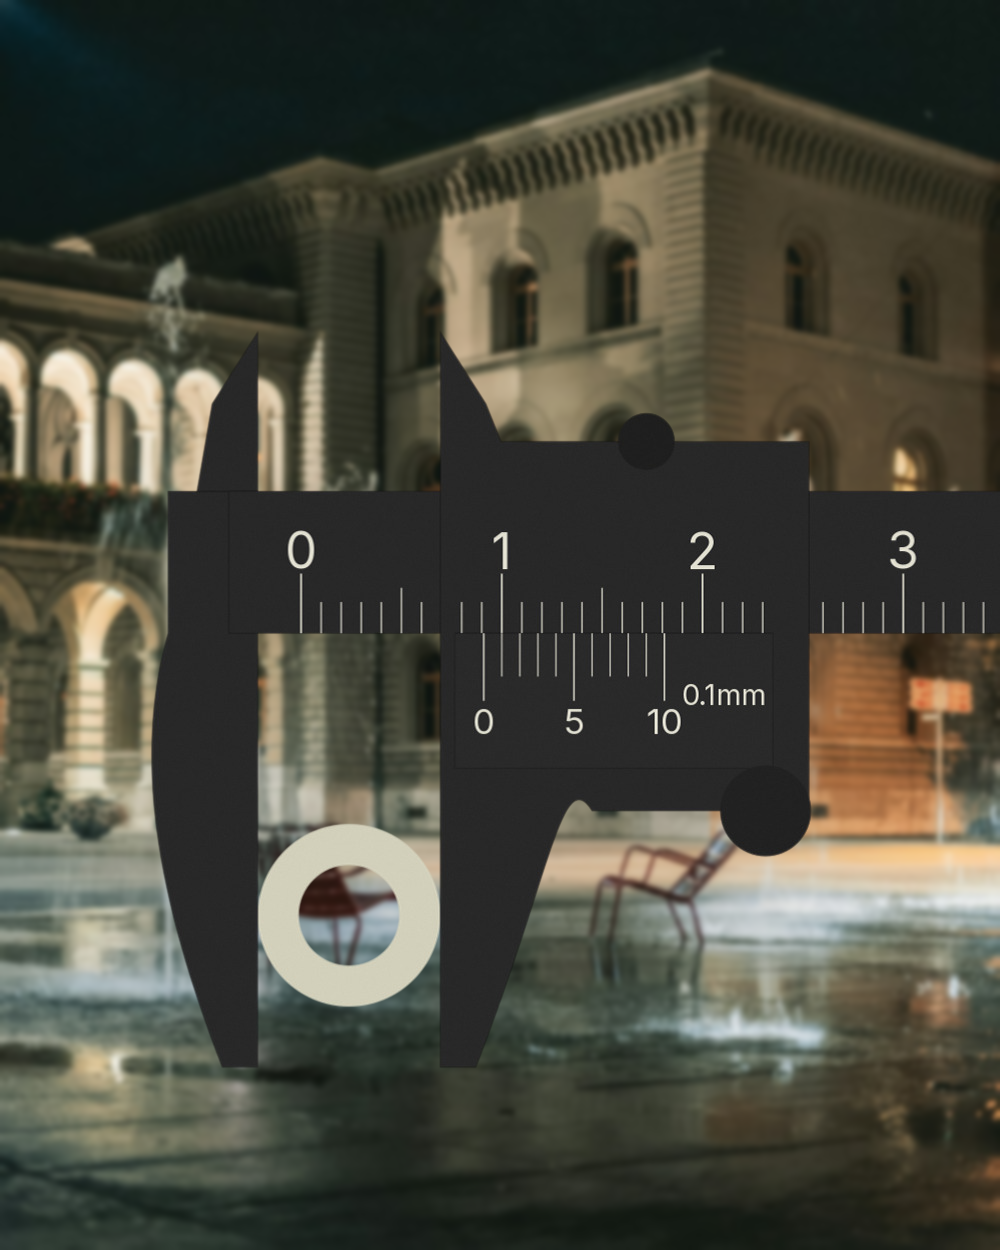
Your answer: 9.1mm
